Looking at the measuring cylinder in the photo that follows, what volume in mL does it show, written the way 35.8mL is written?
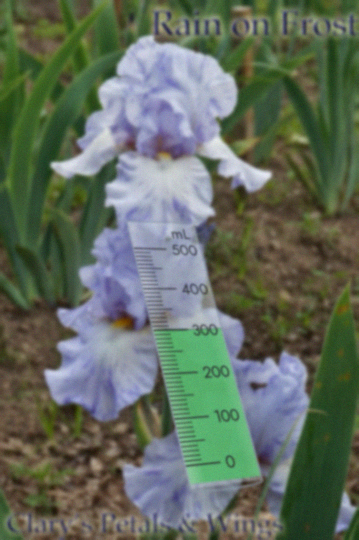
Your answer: 300mL
